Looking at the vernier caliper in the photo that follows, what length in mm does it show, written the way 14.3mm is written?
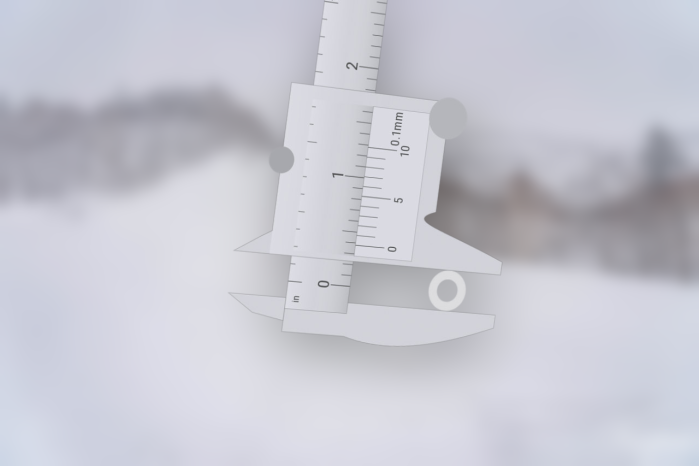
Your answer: 3.8mm
